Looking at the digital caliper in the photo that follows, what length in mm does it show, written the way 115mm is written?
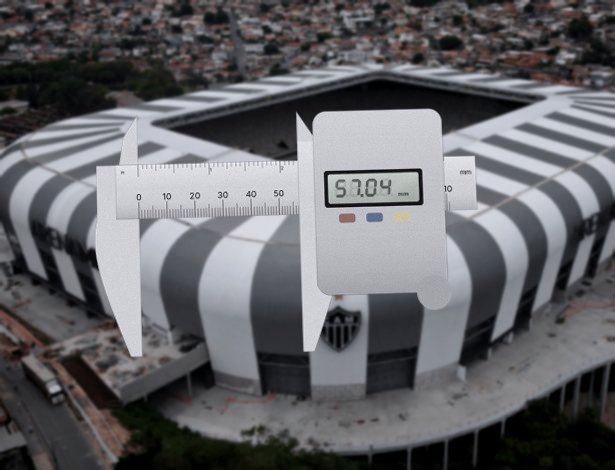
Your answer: 57.04mm
